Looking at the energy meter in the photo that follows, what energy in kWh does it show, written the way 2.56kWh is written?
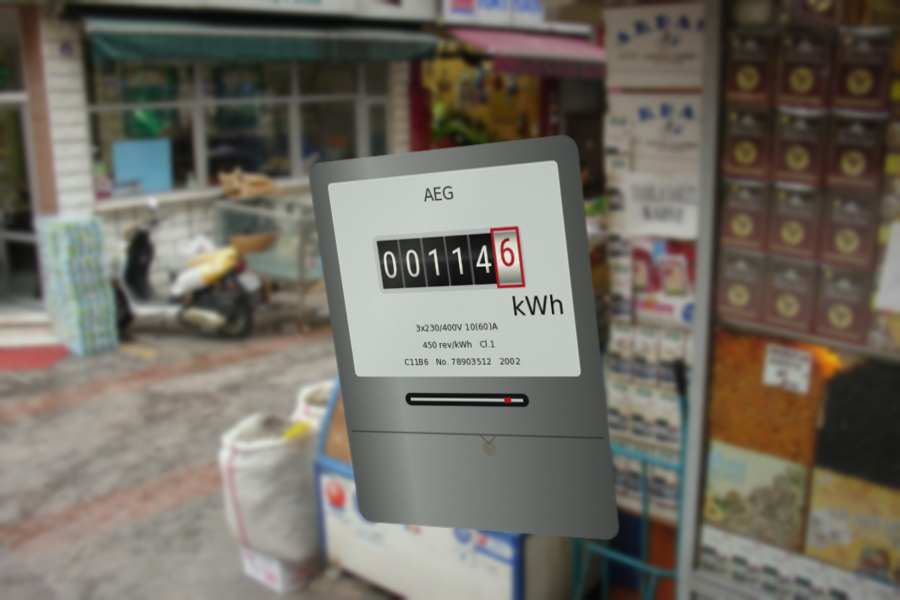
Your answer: 114.6kWh
